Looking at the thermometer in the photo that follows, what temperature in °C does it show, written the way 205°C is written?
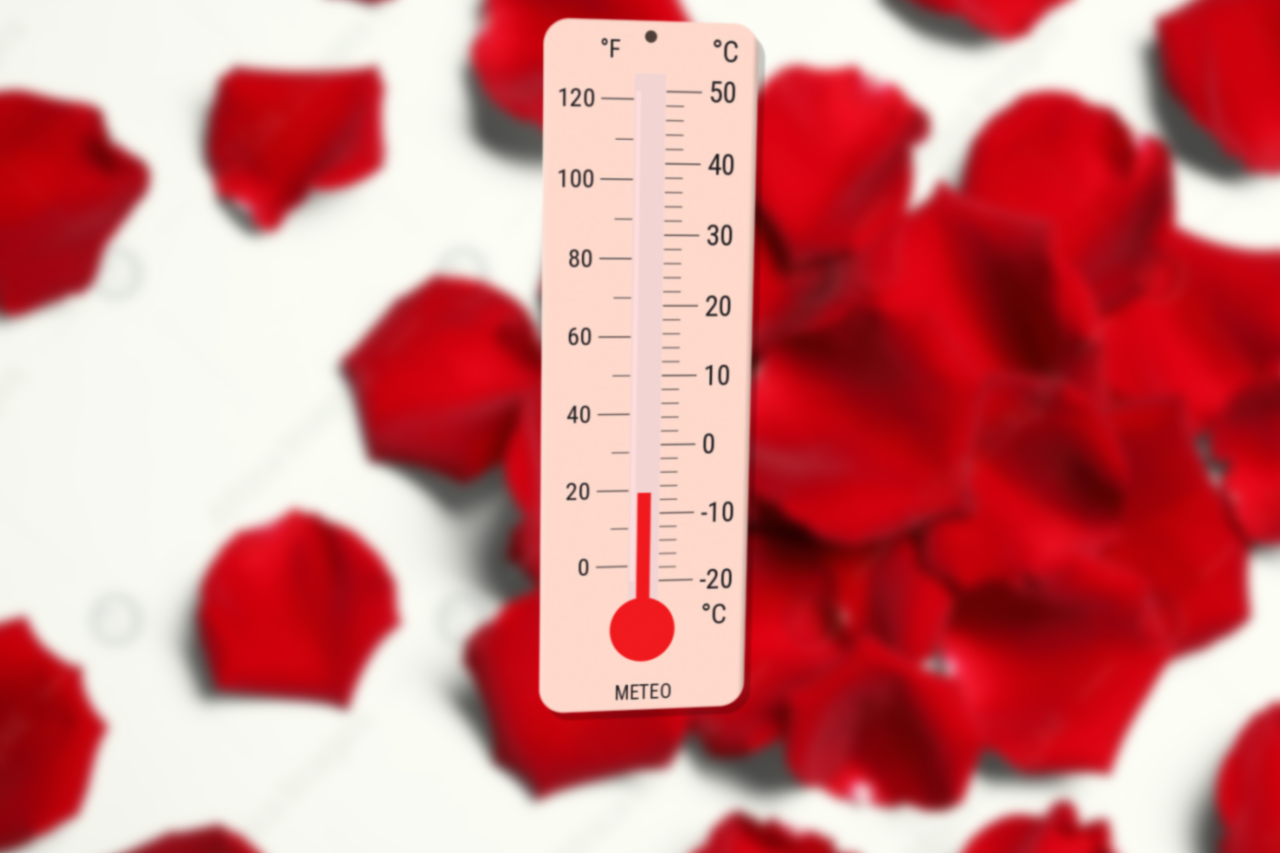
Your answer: -7°C
